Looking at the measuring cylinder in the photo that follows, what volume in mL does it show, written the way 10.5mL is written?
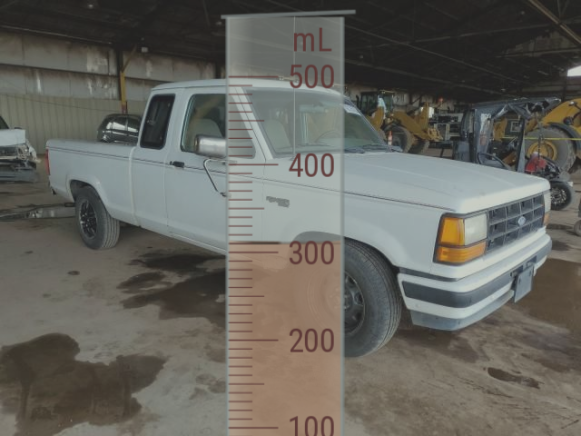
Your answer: 310mL
